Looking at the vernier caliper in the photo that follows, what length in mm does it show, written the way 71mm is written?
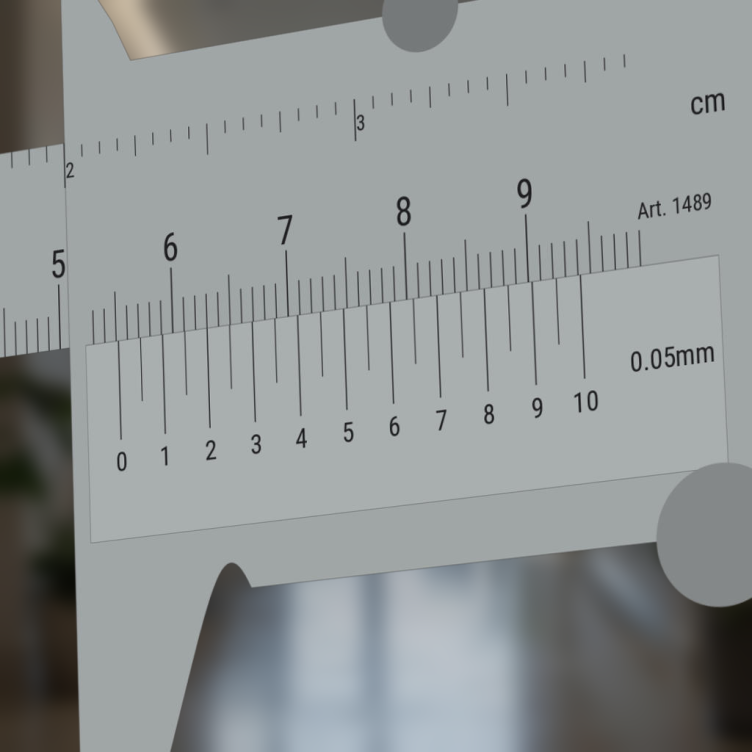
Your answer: 55.2mm
